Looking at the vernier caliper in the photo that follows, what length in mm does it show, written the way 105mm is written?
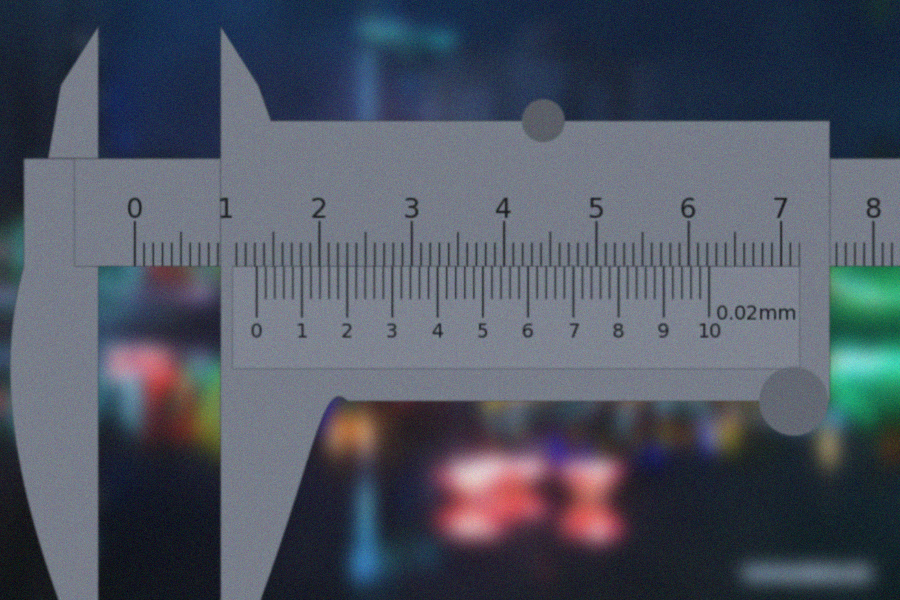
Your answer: 13.2mm
